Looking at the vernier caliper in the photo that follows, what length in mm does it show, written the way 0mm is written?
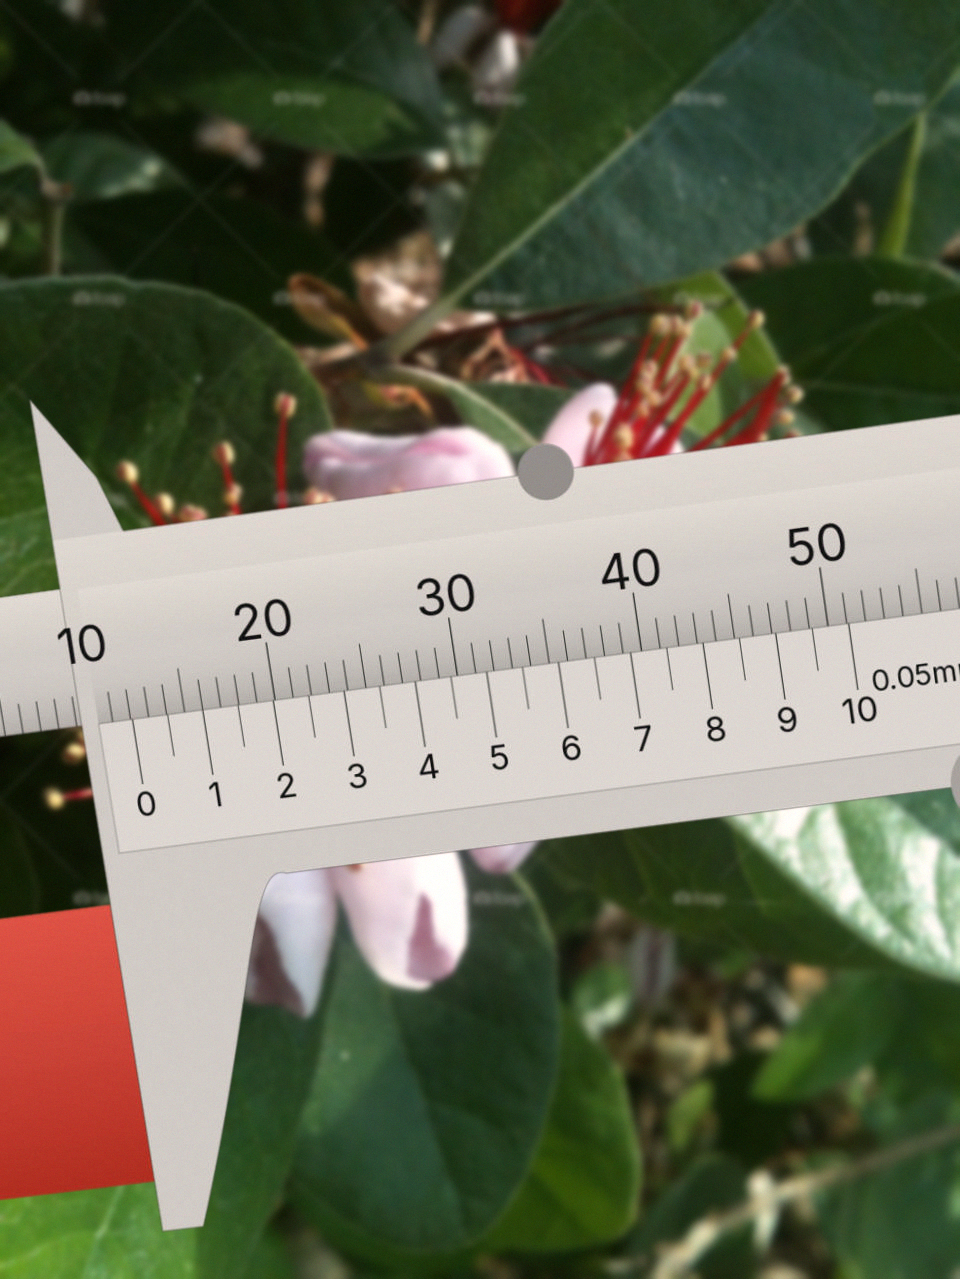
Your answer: 12.1mm
